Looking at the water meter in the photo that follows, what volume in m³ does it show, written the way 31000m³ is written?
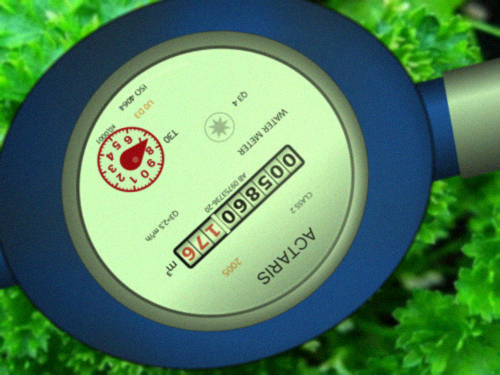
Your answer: 5860.1767m³
